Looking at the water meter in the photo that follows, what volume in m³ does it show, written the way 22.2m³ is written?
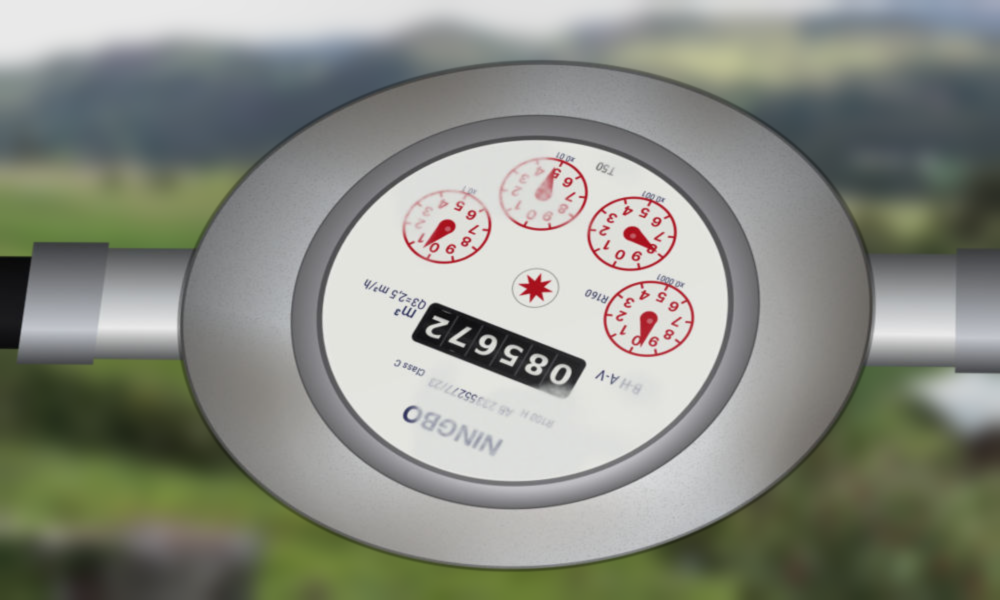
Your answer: 85672.0479m³
